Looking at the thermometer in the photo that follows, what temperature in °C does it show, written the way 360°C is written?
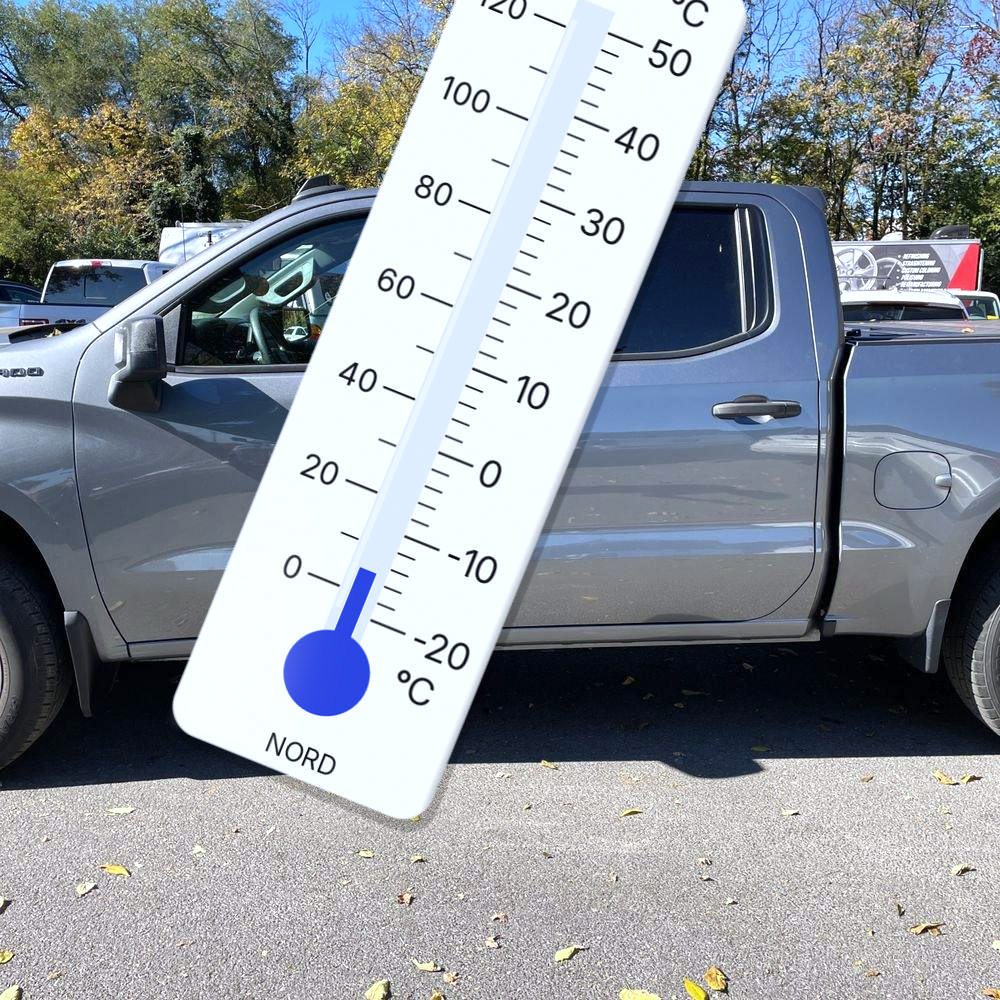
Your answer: -15°C
